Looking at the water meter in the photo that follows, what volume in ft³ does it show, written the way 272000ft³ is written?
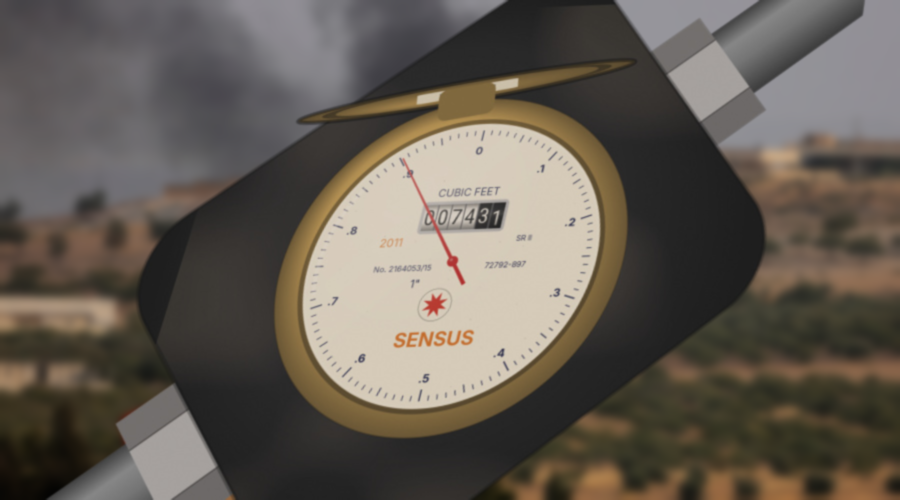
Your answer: 7430.90ft³
